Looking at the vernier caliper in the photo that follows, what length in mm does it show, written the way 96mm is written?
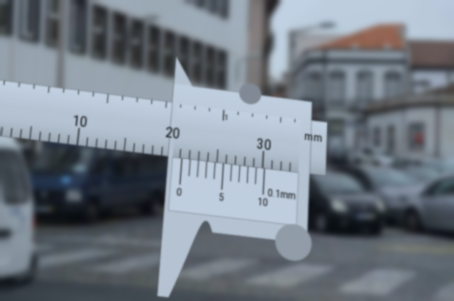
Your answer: 21.2mm
